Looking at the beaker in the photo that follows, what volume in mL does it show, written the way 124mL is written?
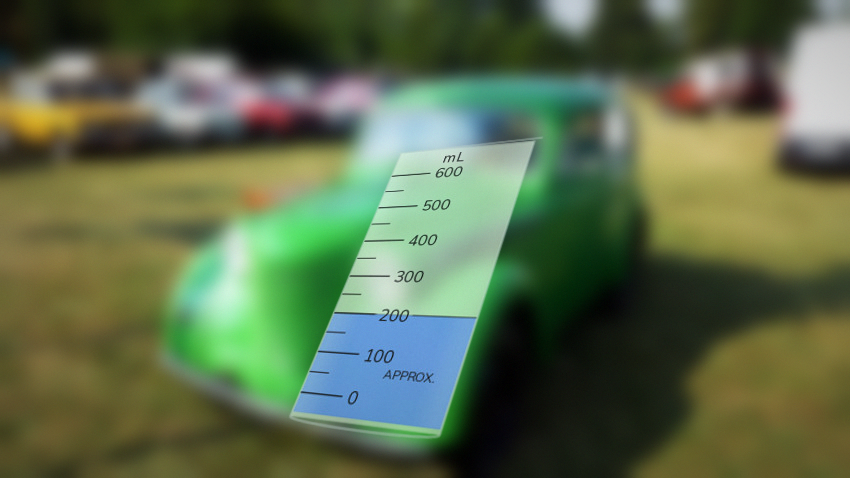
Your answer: 200mL
